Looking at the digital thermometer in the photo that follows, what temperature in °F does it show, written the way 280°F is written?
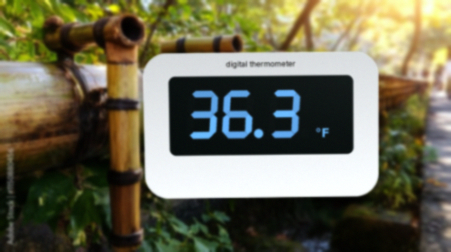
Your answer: 36.3°F
